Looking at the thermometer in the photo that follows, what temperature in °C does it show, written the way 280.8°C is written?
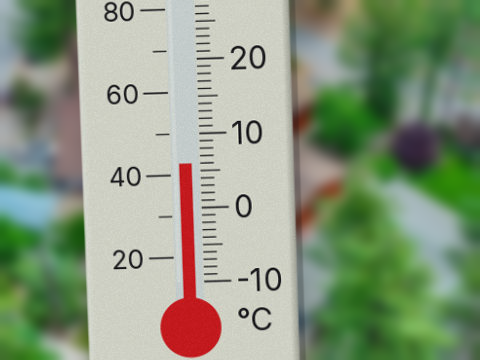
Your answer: 6°C
